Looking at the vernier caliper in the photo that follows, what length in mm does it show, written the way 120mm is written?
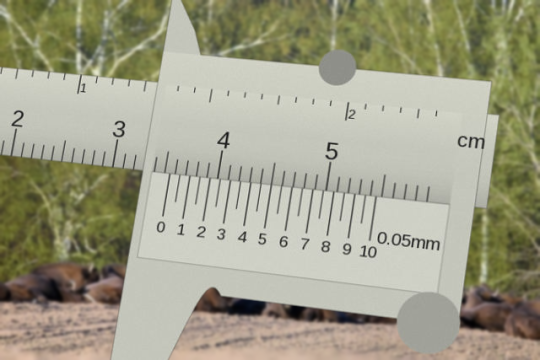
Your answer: 35.5mm
